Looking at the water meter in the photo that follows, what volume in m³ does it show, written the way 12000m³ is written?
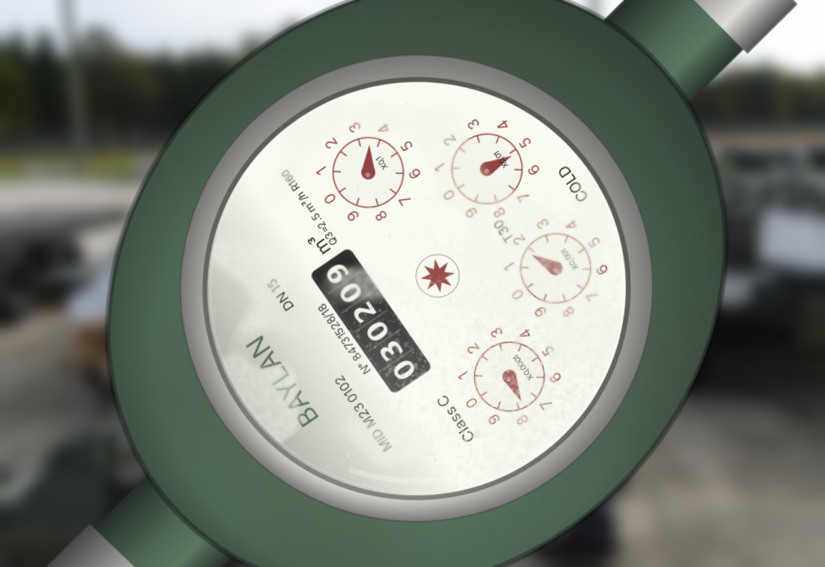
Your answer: 30209.3517m³
